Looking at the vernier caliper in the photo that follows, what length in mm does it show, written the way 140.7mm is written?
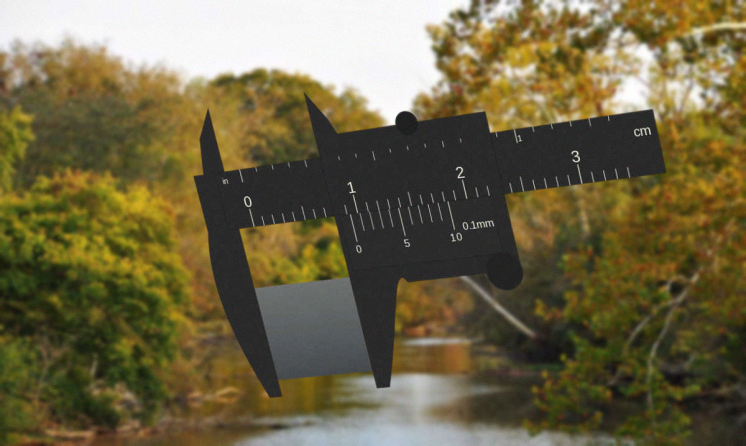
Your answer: 9.3mm
